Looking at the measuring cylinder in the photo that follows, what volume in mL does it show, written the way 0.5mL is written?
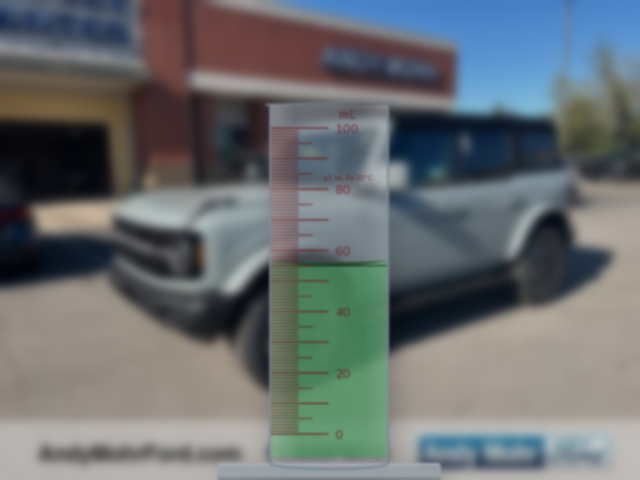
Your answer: 55mL
